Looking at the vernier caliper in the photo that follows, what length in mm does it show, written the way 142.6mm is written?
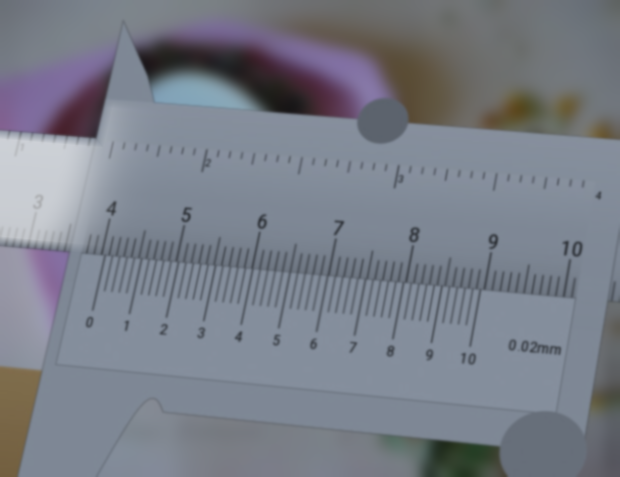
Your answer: 40.5mm
